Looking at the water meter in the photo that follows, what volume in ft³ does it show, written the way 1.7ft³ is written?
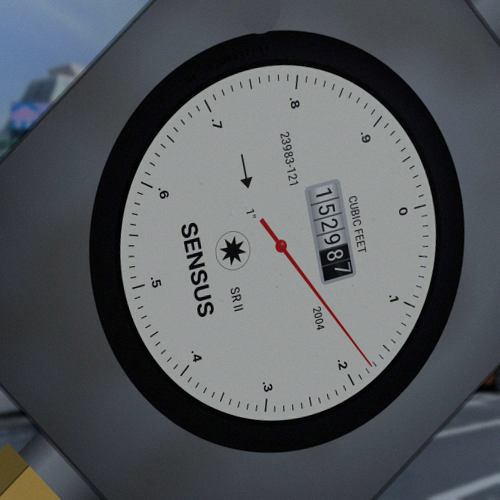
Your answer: 152987.17ft³
